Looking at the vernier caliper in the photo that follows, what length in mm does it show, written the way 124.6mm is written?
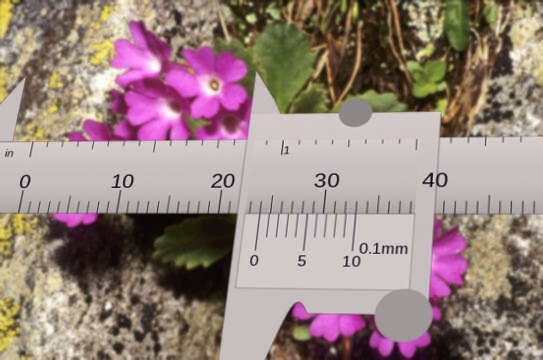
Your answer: 24.0mm
